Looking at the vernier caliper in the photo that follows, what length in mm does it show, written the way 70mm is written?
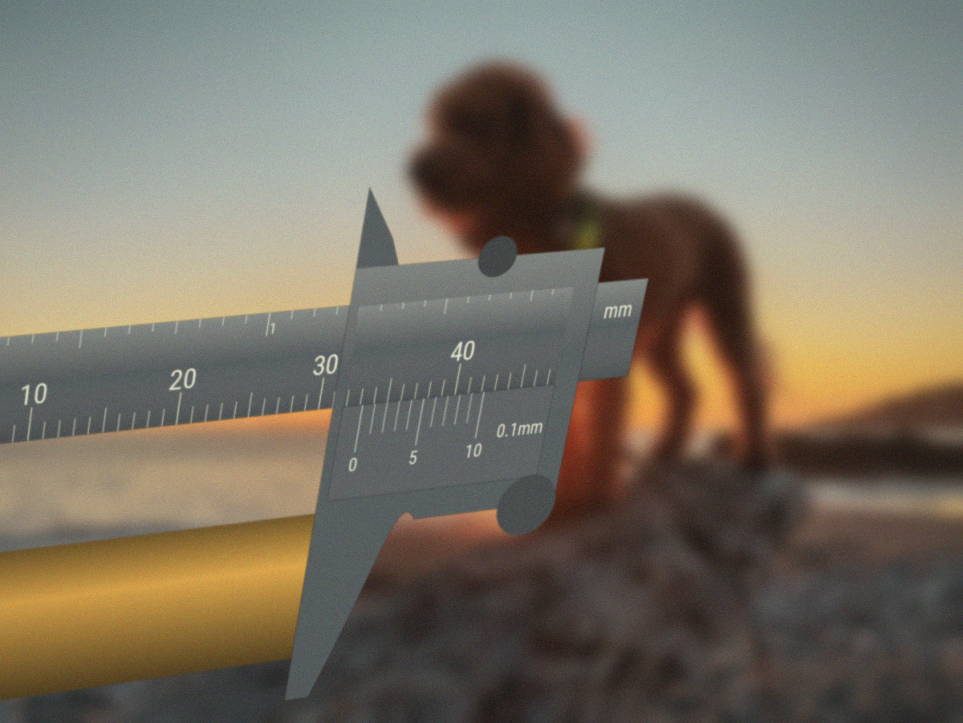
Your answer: 33.2mm
